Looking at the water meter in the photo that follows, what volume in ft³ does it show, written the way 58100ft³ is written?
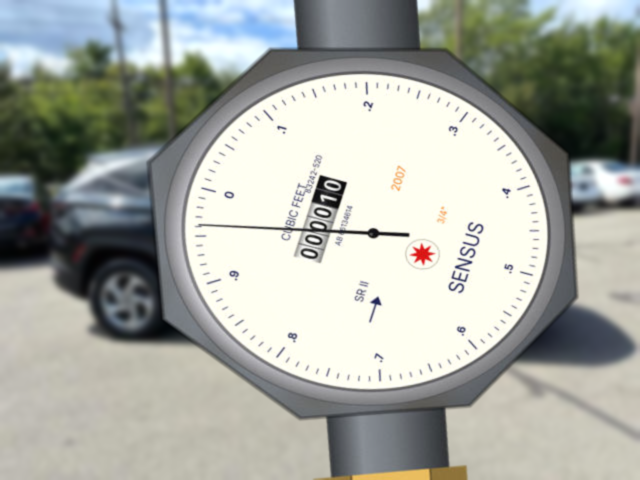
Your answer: 9.96ft³
